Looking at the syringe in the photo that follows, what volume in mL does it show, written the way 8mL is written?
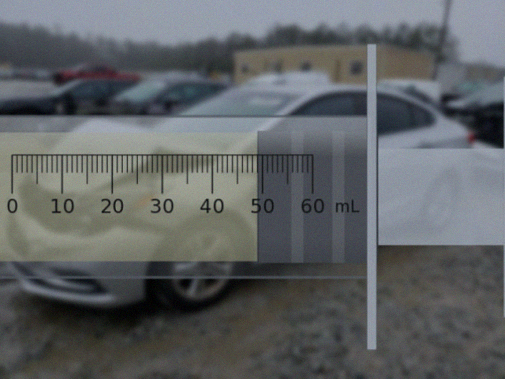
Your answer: 49mL
